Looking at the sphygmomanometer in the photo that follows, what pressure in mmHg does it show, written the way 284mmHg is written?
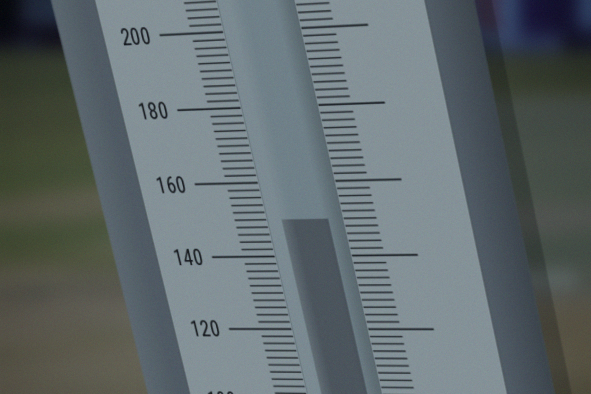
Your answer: 150mmHg
